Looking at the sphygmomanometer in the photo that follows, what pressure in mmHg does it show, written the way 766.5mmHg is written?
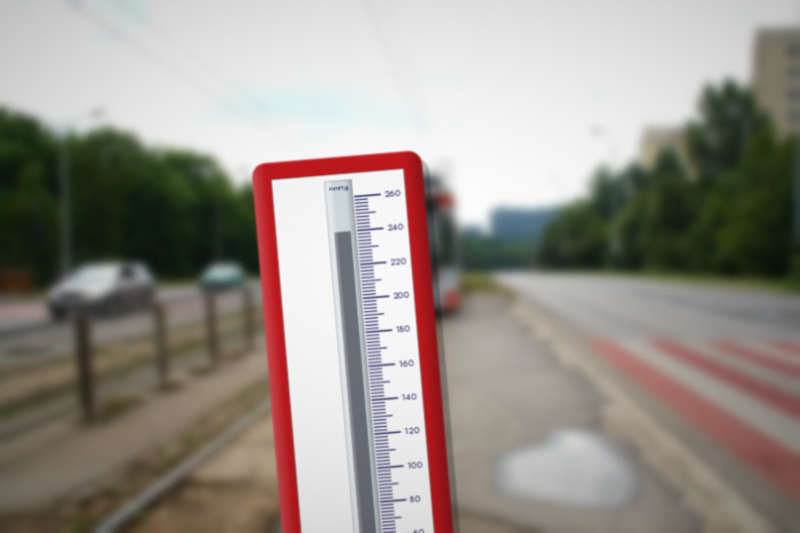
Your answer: 240mmHg
